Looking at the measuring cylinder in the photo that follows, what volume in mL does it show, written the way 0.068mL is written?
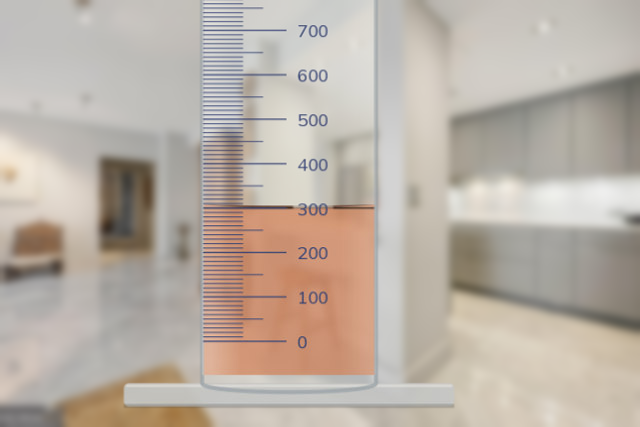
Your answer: 300mL
